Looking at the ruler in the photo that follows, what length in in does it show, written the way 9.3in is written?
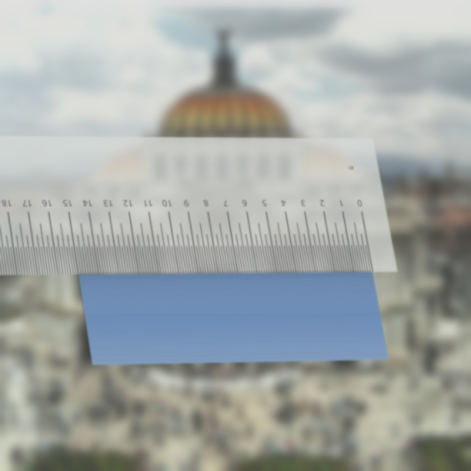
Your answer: 15in
